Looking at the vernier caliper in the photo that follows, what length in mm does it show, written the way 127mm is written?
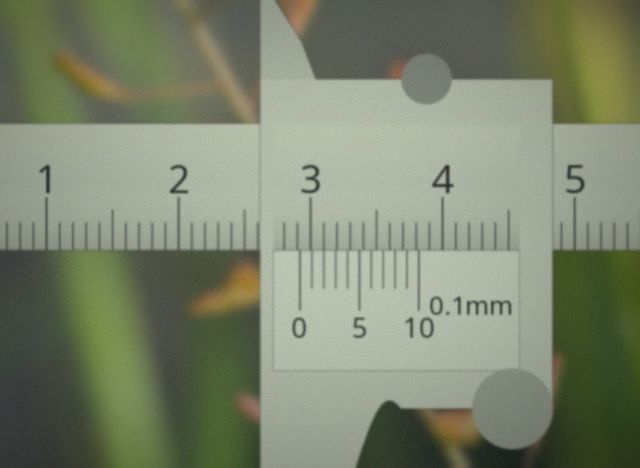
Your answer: 29.2mm
